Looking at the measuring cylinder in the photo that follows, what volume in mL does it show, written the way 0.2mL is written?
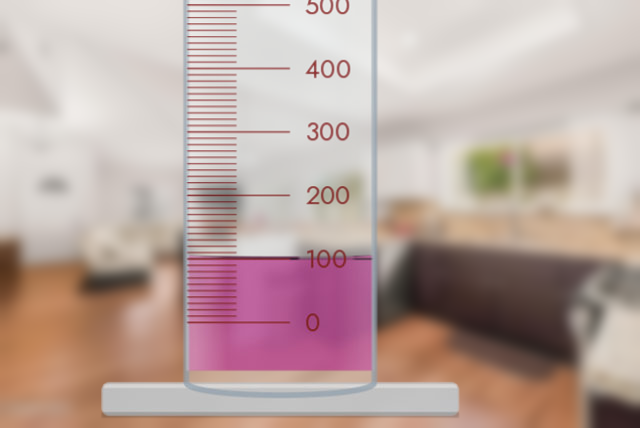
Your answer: 100mL
